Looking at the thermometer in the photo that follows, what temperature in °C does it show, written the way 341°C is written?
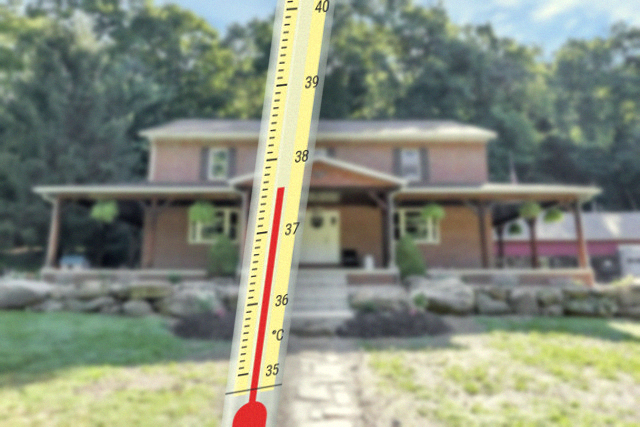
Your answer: 37.6°C
